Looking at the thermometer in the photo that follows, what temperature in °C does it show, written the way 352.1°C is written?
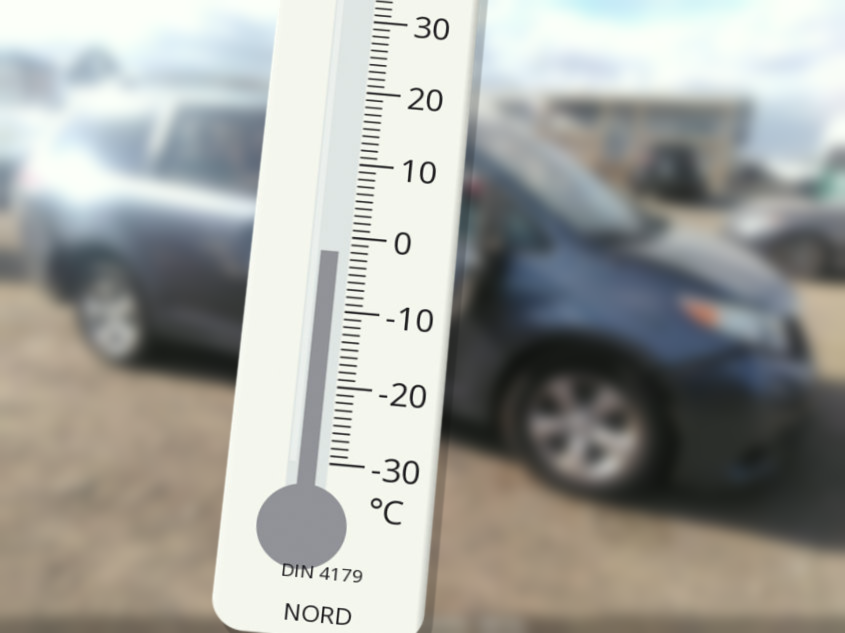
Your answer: -2°C
